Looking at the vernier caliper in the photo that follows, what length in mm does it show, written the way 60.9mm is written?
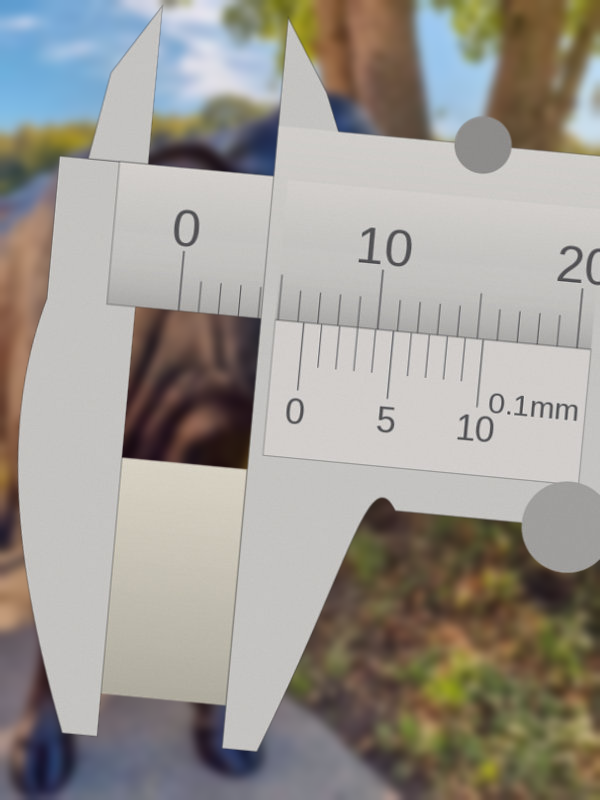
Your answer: 6.3mm
